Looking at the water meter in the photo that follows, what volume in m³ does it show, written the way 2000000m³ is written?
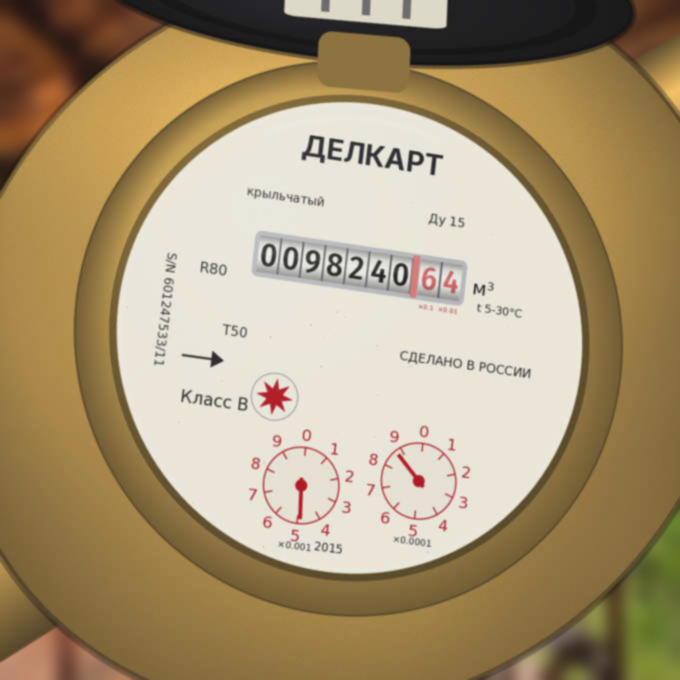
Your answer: 98240.6448m³
